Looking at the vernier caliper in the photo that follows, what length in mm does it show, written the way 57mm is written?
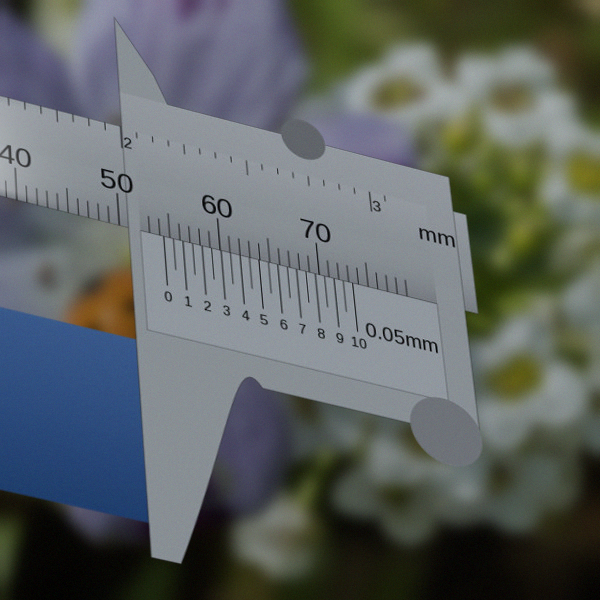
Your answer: 54.4mm
